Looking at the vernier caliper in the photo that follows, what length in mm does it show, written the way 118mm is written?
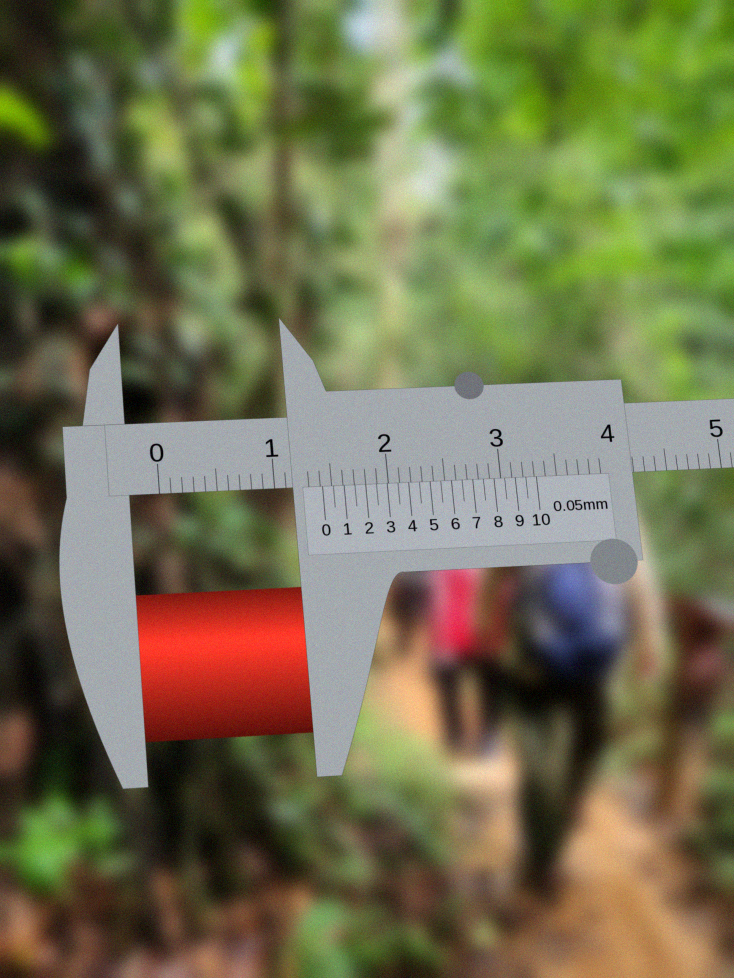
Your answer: 14.2mm
